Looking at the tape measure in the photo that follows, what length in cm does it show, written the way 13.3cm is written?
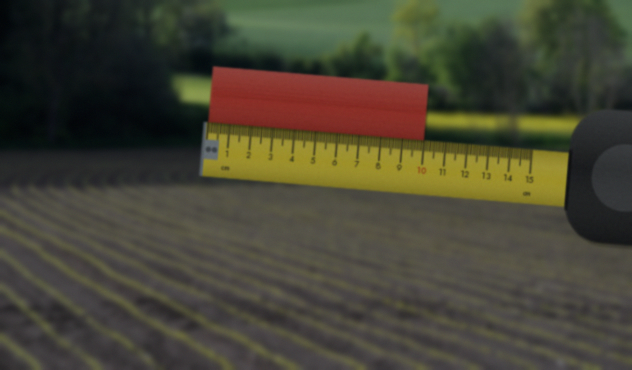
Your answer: 10cm
